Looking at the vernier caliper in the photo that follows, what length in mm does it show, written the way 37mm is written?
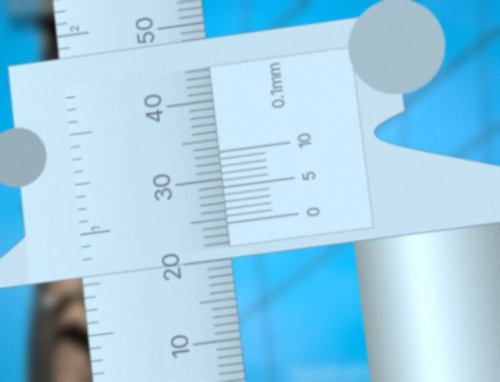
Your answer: 24.4mm
